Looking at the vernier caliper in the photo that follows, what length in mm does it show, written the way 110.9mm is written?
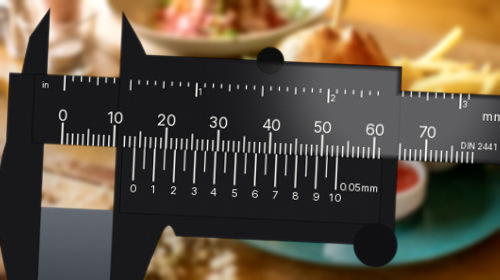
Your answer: 14.0mm
